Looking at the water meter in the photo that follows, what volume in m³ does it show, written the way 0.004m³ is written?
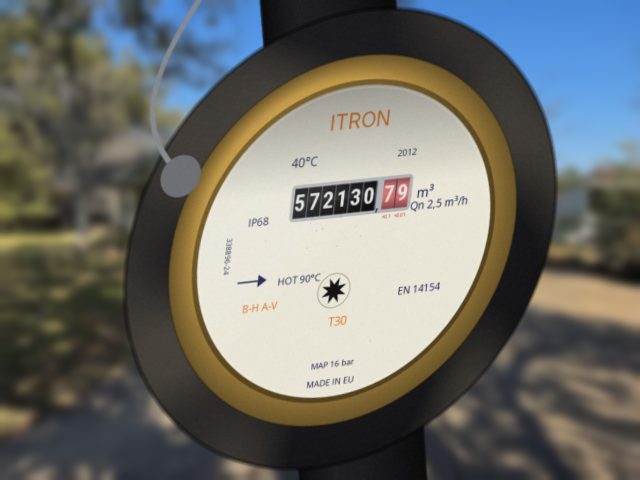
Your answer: 572130.79m³
